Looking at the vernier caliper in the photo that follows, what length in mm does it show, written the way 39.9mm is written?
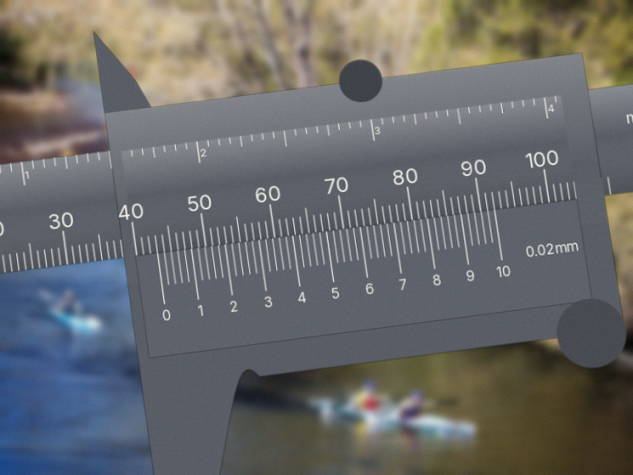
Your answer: 43.0mm
